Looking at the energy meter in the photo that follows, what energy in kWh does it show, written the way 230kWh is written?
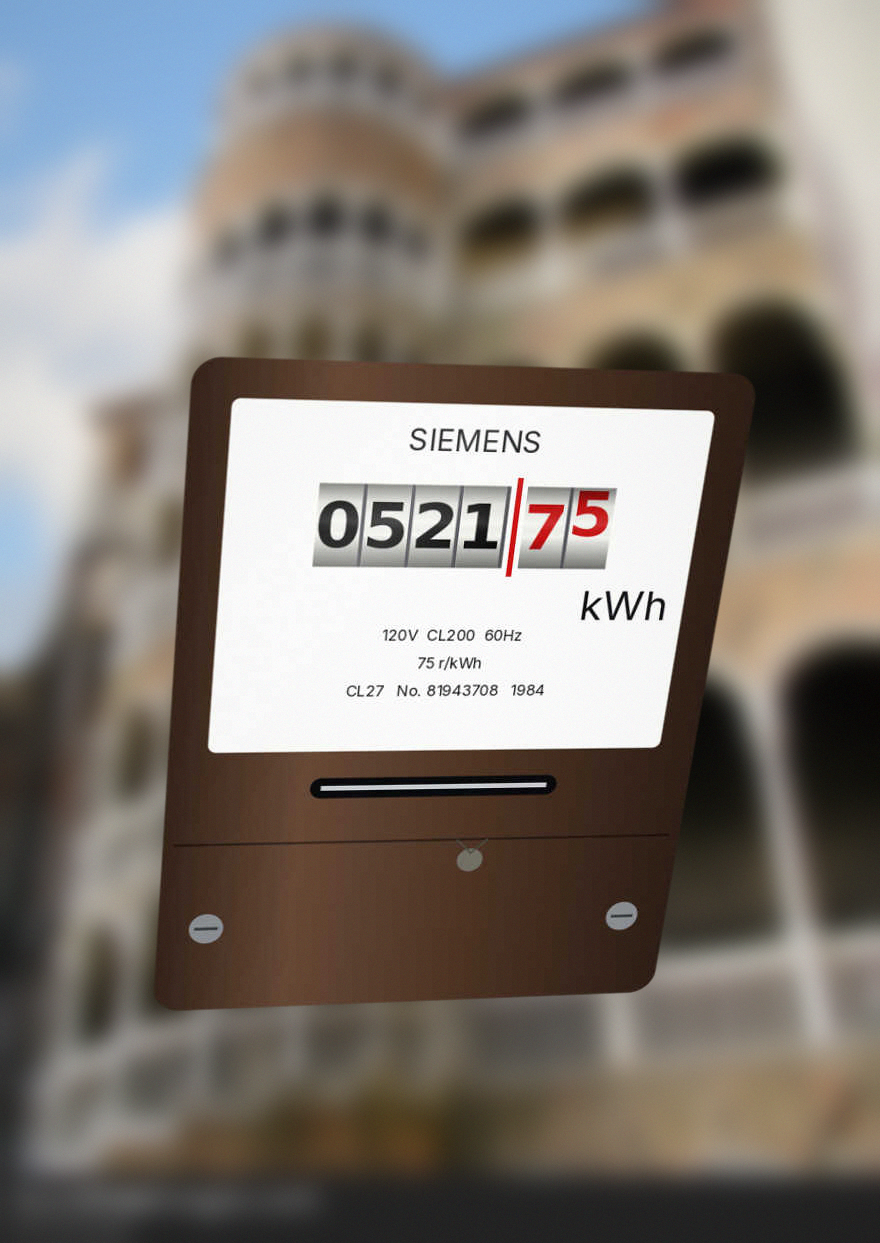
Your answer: 521.75kWh
